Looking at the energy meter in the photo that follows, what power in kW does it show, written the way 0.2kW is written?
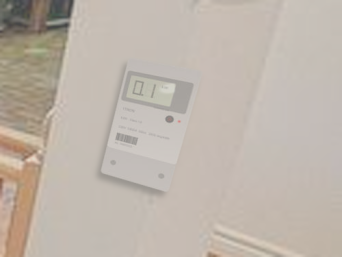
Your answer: 0.1kW
